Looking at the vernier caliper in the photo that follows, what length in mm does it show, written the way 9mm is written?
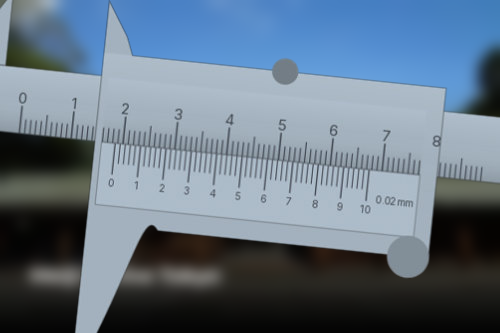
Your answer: 18.5mm
